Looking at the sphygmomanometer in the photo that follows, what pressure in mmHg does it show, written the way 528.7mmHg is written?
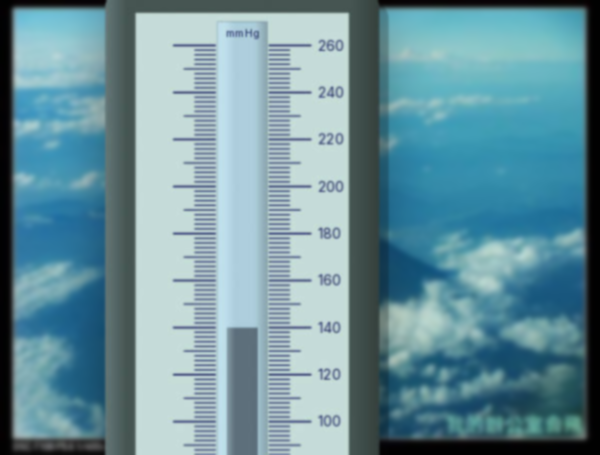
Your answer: 140mmHg
